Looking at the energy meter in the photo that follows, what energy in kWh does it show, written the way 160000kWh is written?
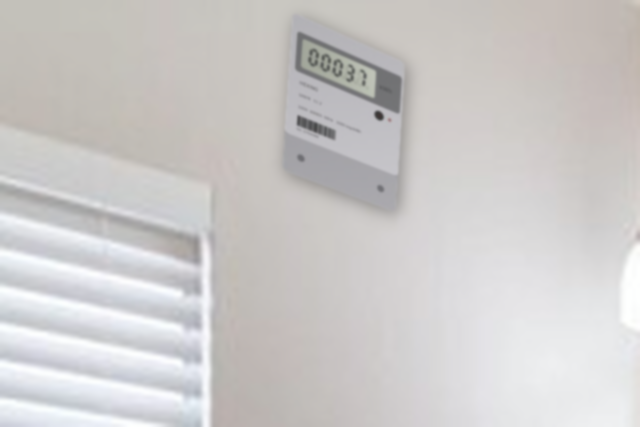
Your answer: 37kWh
